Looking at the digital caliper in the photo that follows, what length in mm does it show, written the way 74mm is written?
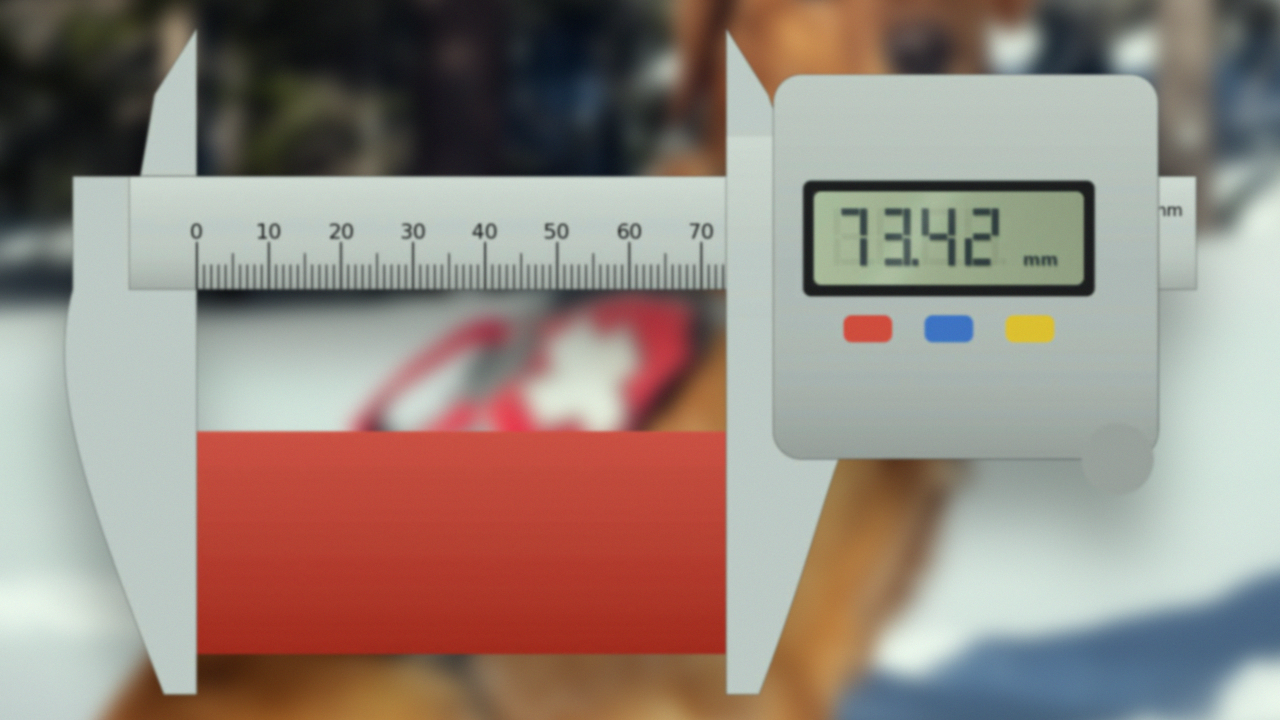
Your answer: 73.42mm
